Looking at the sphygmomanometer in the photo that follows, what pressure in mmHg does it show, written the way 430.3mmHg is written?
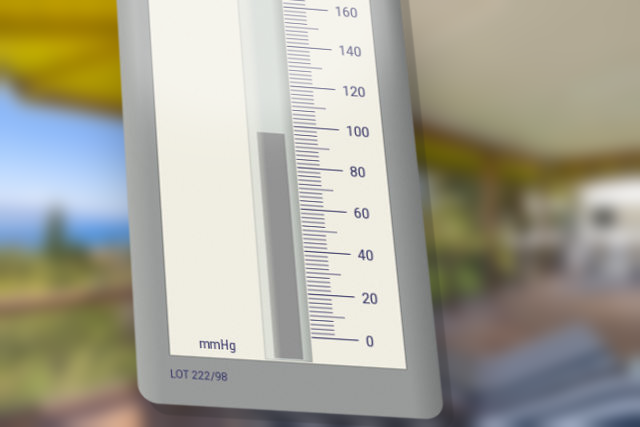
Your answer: 96mmHg
